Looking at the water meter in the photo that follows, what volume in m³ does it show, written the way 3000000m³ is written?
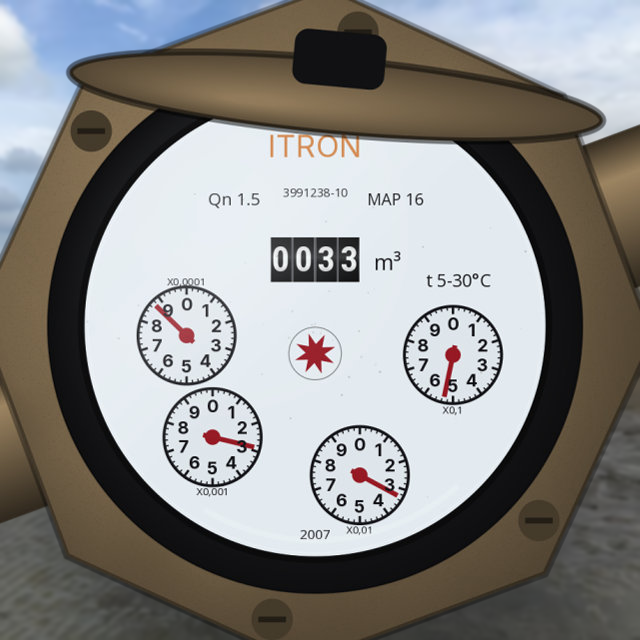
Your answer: 33.5328m³
